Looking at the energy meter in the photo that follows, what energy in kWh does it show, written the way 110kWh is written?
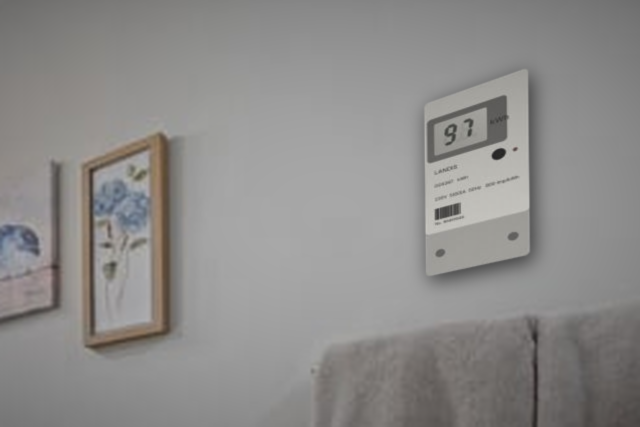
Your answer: 97kWh
